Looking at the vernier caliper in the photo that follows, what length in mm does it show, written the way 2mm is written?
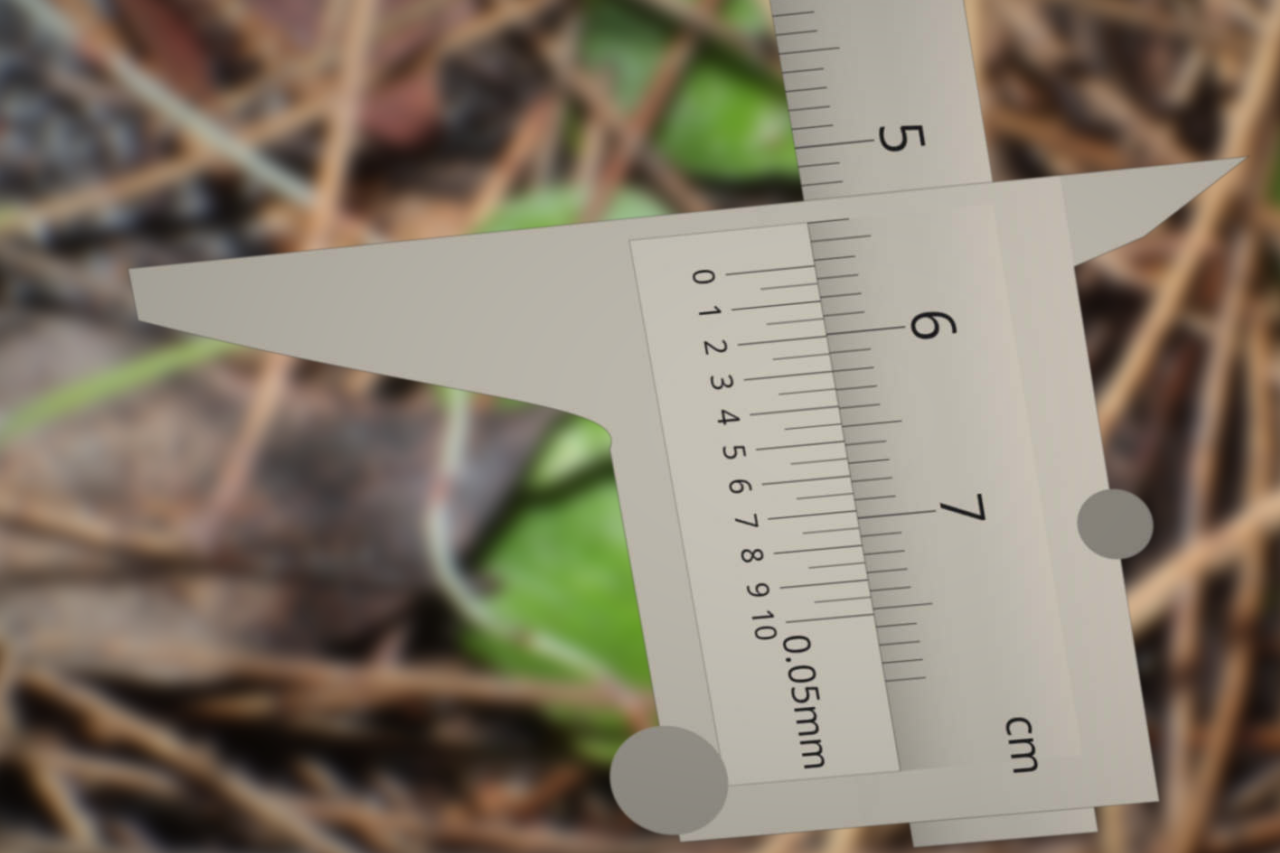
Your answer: 56.3mm
